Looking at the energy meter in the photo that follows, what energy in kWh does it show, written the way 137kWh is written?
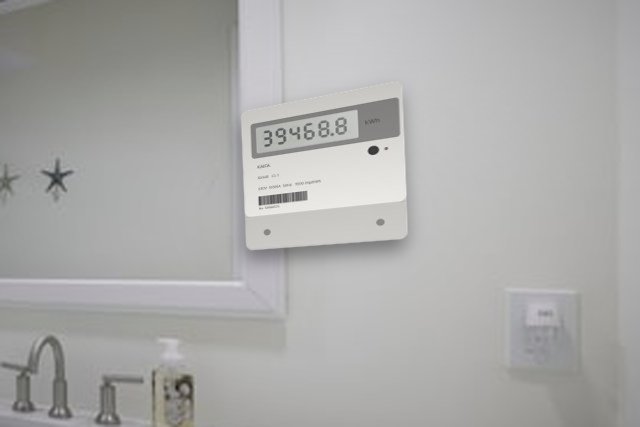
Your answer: 39468.8kWh
